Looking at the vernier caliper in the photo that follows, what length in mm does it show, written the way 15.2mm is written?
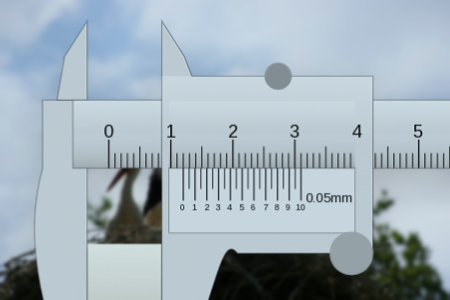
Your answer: 12.0mm
